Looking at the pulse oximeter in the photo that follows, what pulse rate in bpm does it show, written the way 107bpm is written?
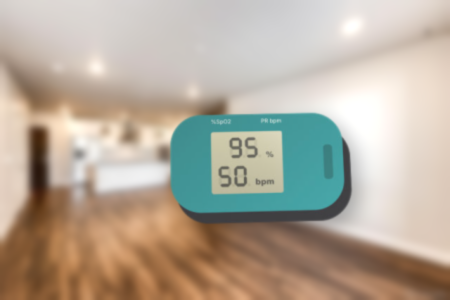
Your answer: 50bpm
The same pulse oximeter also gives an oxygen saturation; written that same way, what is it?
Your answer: 95%
